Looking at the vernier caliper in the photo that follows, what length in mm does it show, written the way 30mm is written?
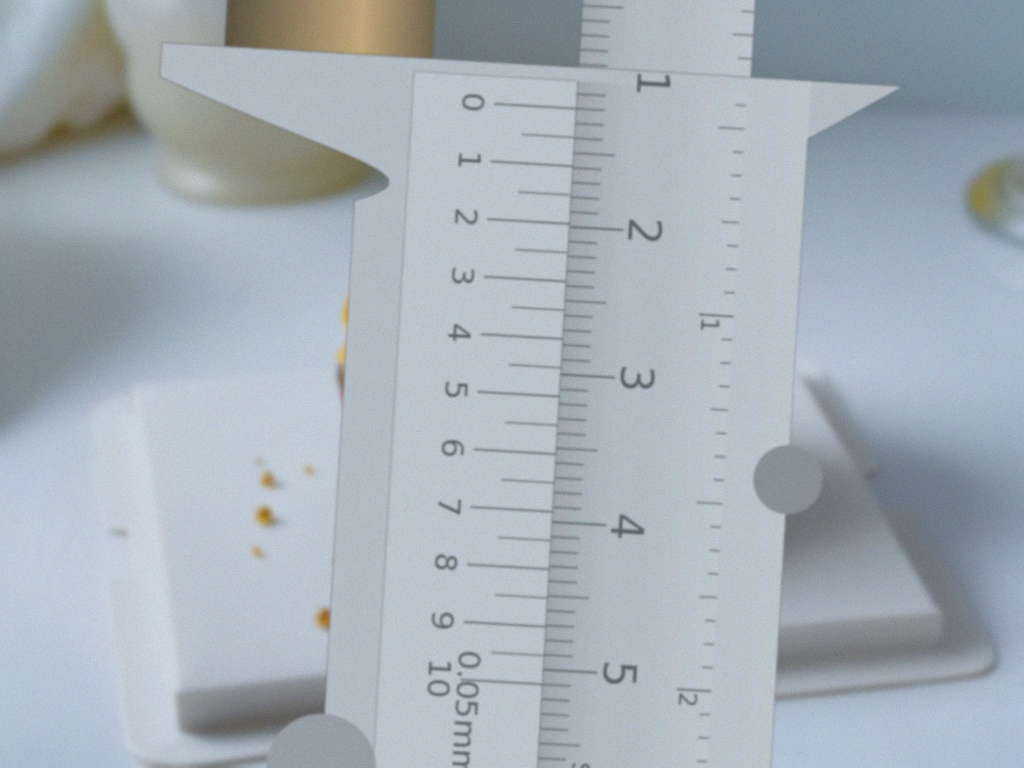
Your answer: 12.0mm
